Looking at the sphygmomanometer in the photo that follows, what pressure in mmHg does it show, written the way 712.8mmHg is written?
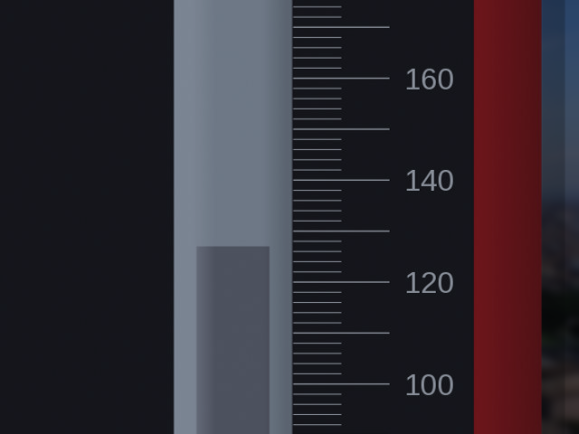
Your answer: 127mmHg
